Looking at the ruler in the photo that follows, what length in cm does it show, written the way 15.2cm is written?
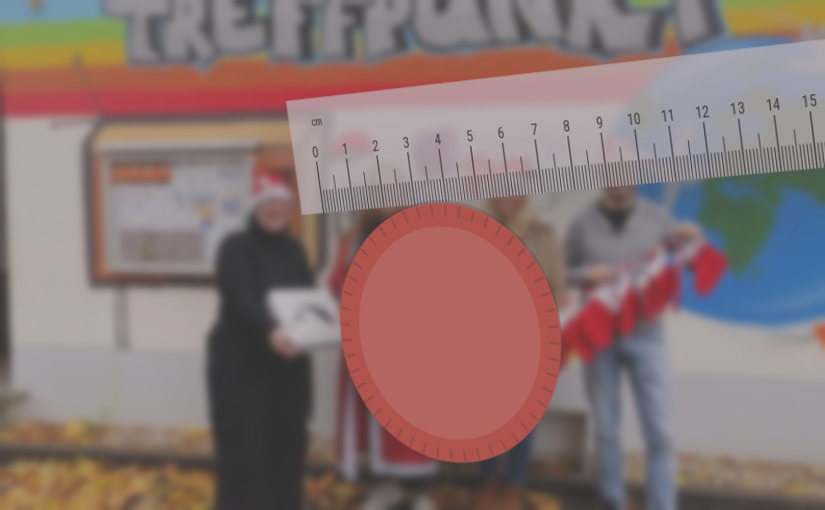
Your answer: 7cm
